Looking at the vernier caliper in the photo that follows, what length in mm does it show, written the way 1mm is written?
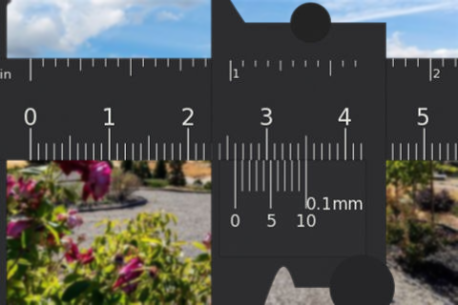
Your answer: 26.0mm
